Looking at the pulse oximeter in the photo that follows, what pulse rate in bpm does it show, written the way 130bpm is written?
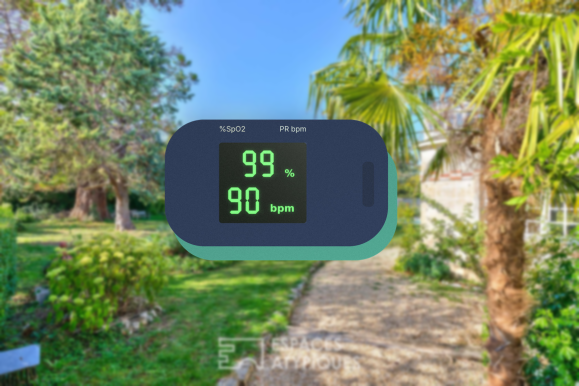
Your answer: 90bpm
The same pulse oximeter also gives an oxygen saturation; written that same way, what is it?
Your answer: 99%
